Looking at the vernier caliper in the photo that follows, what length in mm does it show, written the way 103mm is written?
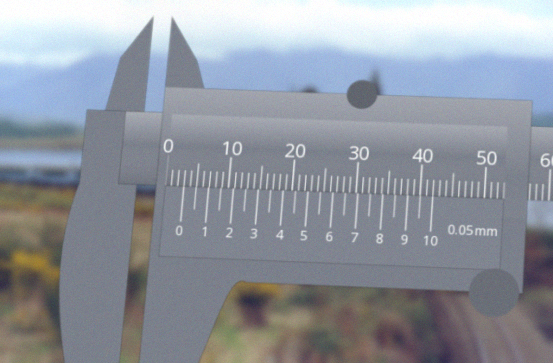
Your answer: 3.0mm
